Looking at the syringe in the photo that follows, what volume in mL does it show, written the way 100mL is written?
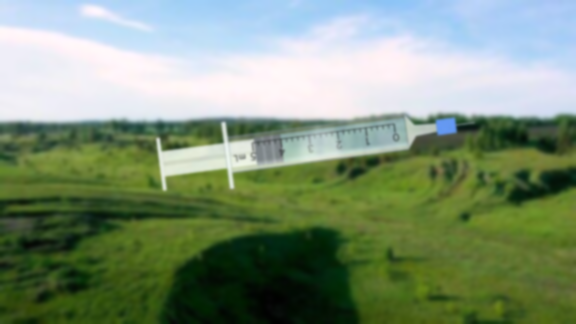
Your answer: 4mL
